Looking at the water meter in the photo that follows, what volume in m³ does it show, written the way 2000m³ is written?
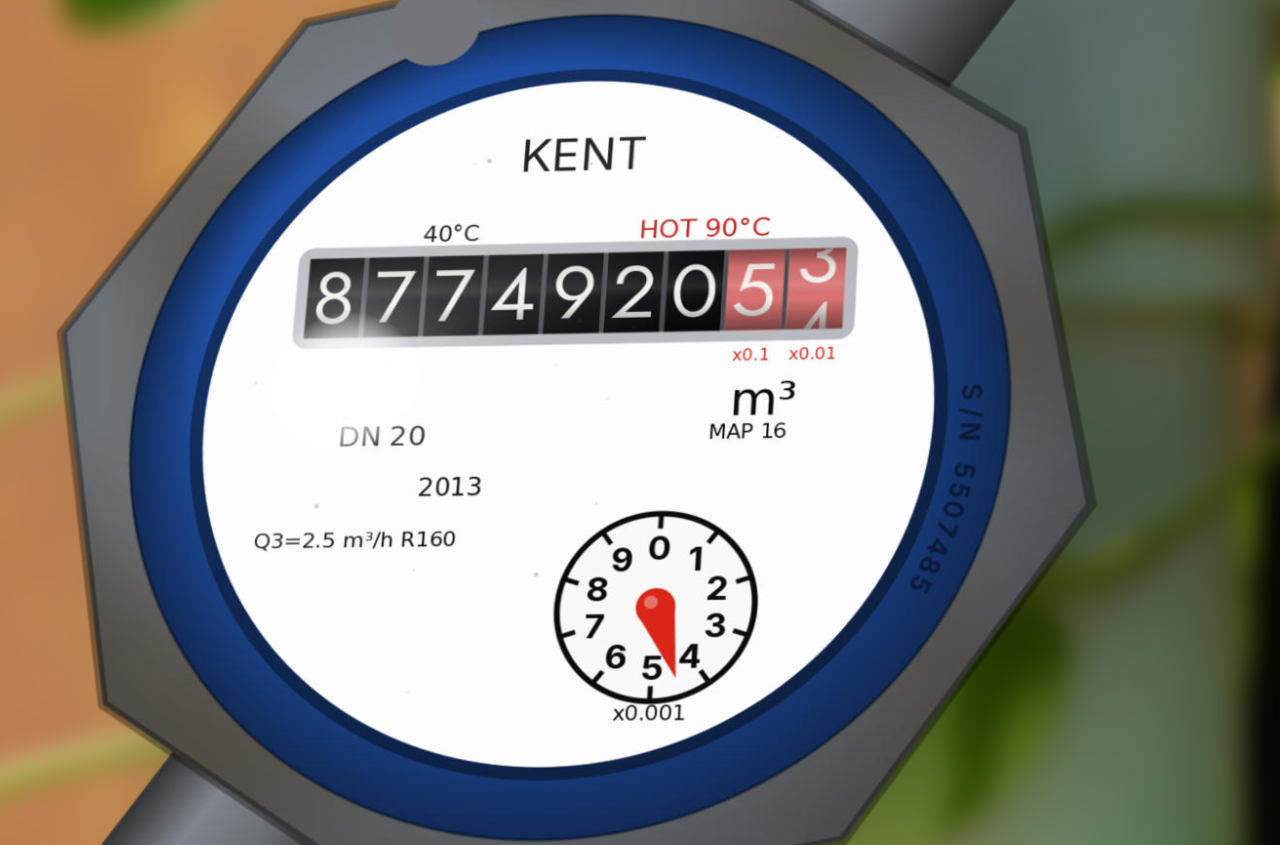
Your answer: 8774920.534m³
